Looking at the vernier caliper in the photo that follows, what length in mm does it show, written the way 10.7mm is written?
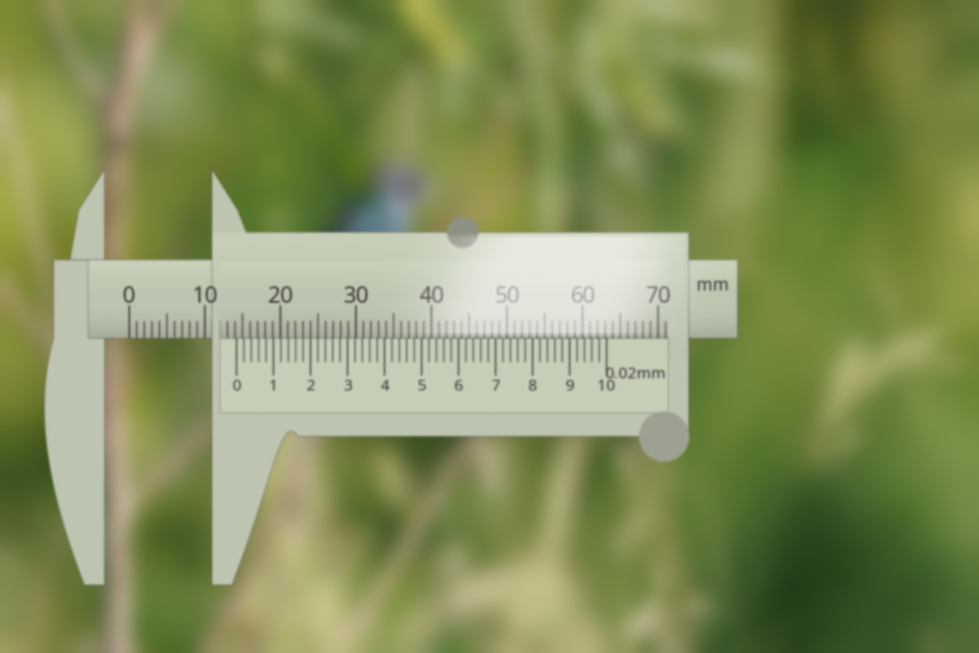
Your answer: 14.2mm
